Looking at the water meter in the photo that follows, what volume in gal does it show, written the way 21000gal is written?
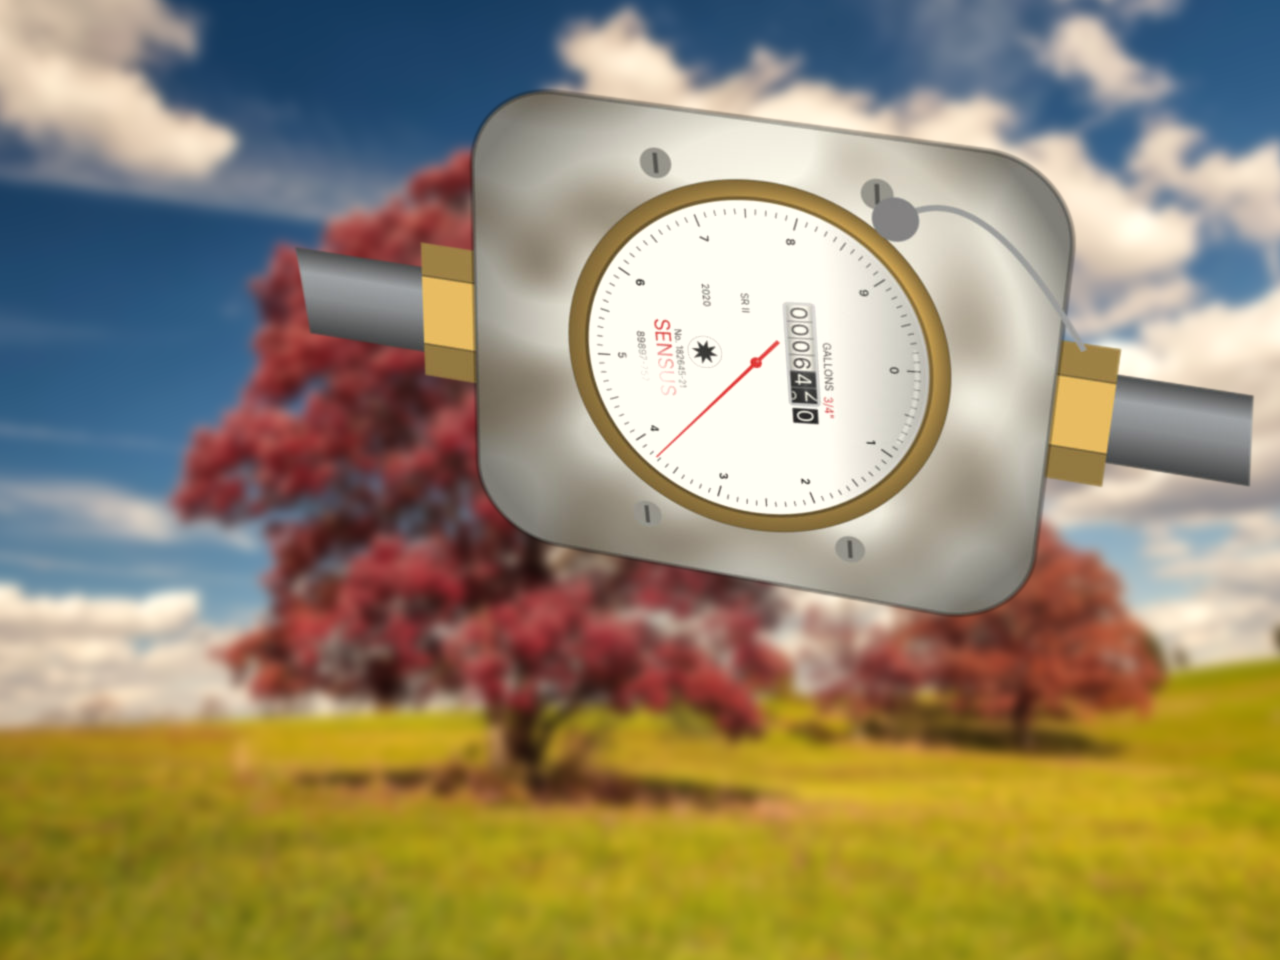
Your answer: 6423.7gal
